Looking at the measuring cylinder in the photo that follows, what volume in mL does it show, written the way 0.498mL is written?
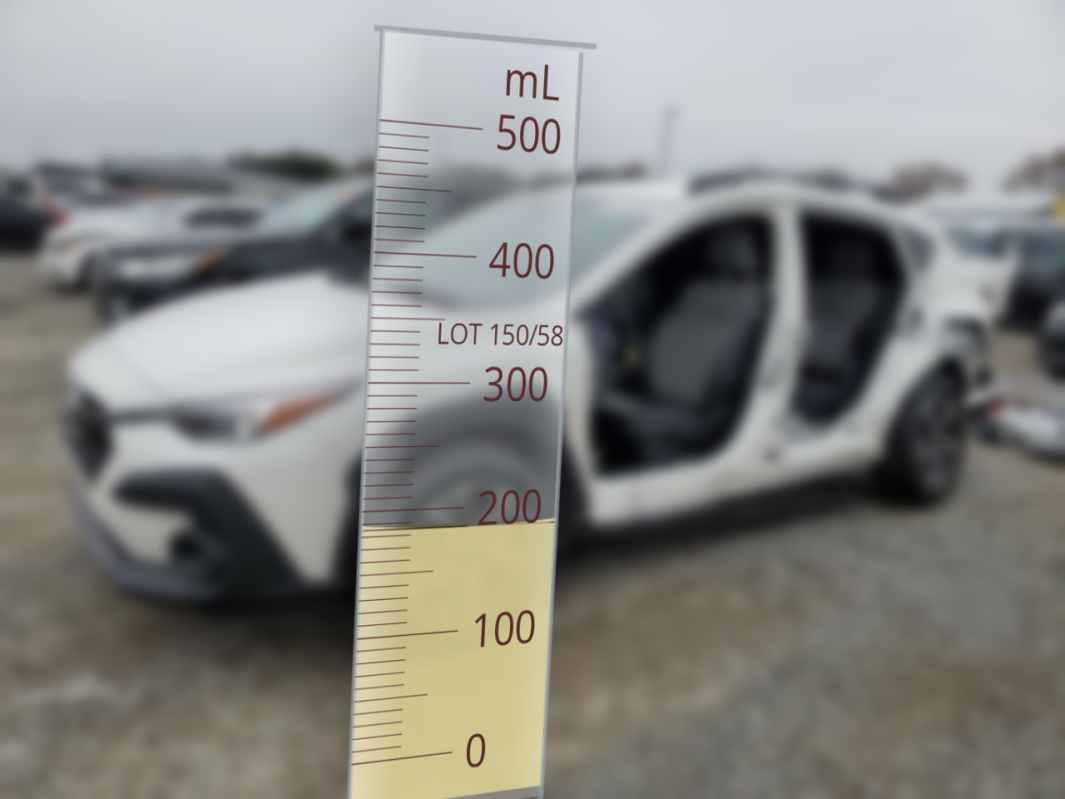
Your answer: 185mL
